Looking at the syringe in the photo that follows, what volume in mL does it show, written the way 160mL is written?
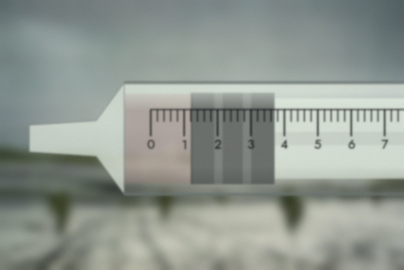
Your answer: 1.2mL
